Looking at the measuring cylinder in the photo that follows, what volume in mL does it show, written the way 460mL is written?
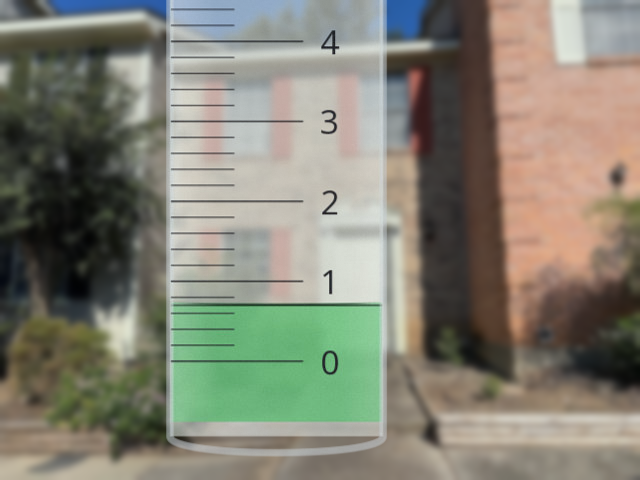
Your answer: 0.7mL
